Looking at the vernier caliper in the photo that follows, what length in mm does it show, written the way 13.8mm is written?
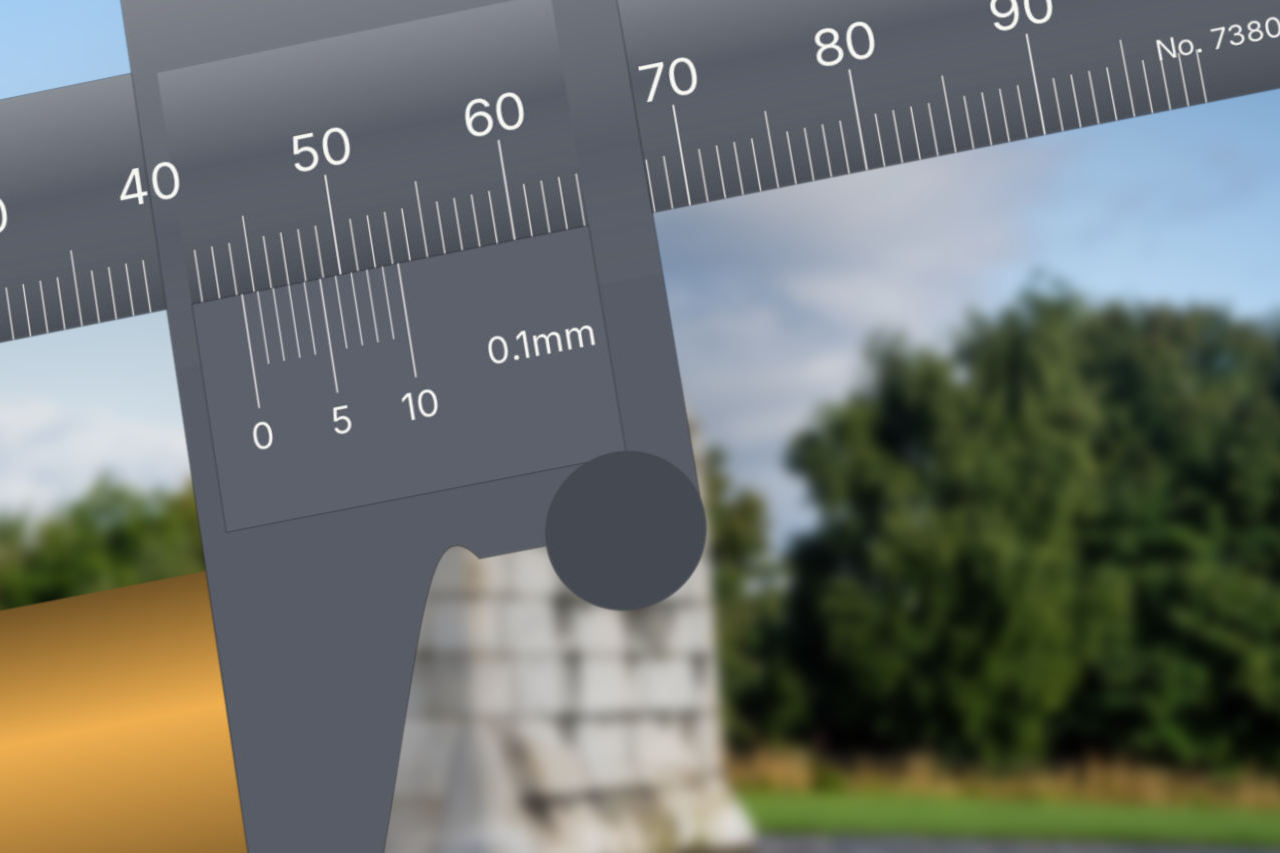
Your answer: 44.3mm
